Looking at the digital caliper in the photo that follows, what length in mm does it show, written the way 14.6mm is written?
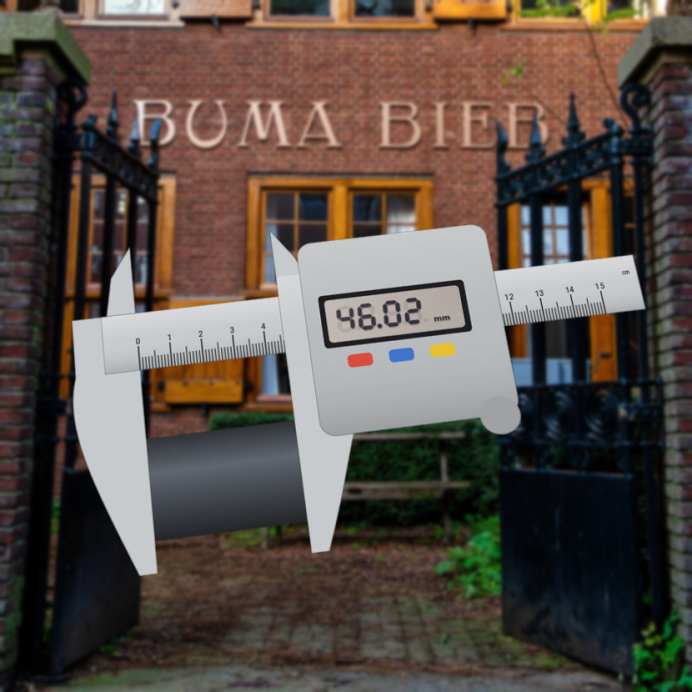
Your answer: 46.02mm
